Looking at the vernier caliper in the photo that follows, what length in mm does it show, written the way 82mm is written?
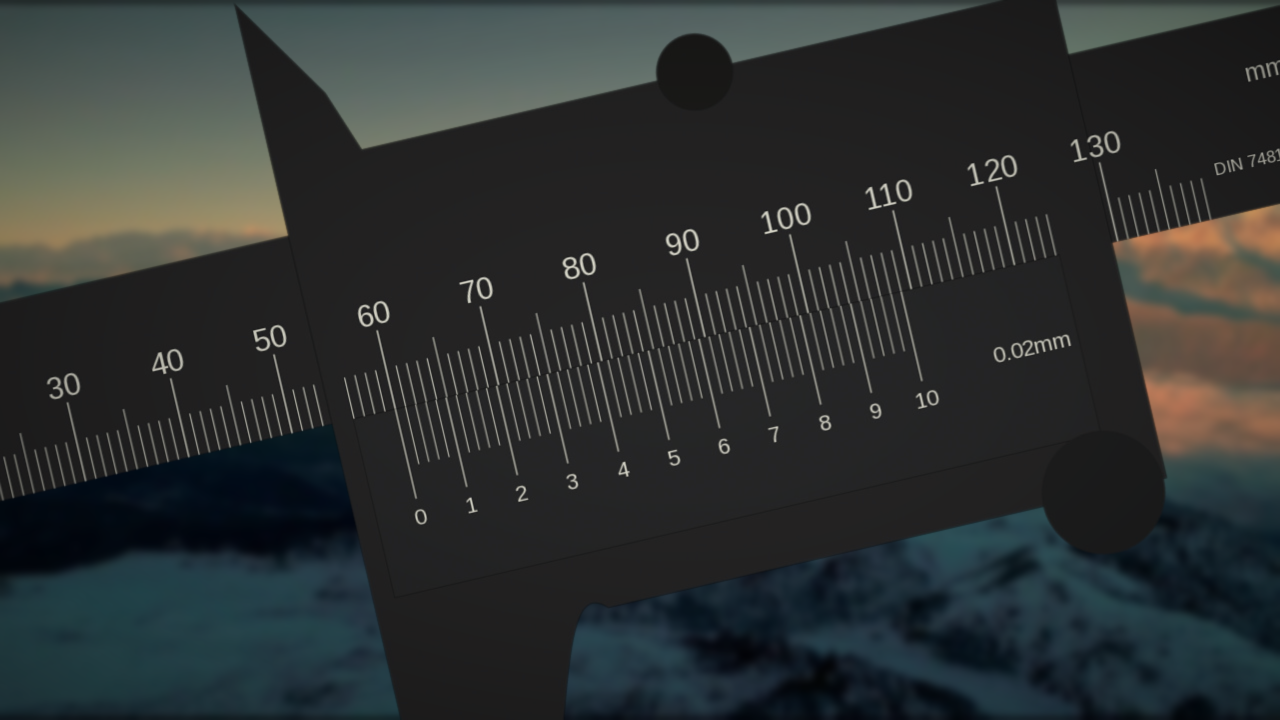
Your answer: 60.0mm
